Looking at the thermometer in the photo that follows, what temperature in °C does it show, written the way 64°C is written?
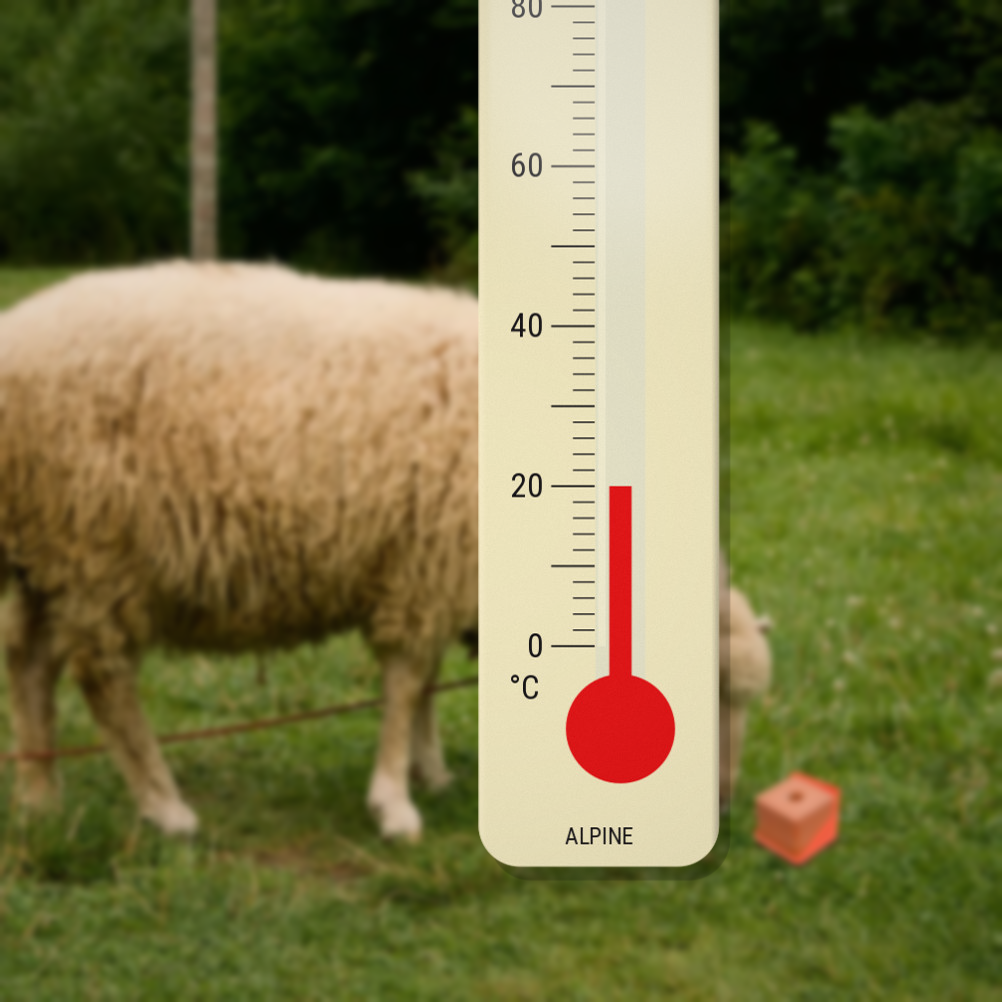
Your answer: 20°C
